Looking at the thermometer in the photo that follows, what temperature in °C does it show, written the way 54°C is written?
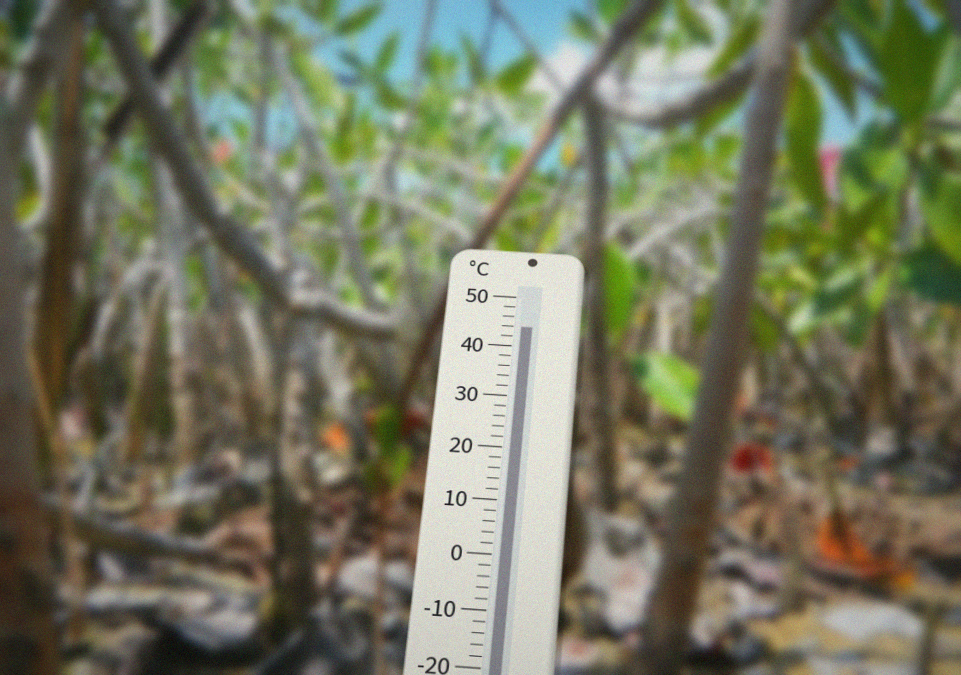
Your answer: 44°C
